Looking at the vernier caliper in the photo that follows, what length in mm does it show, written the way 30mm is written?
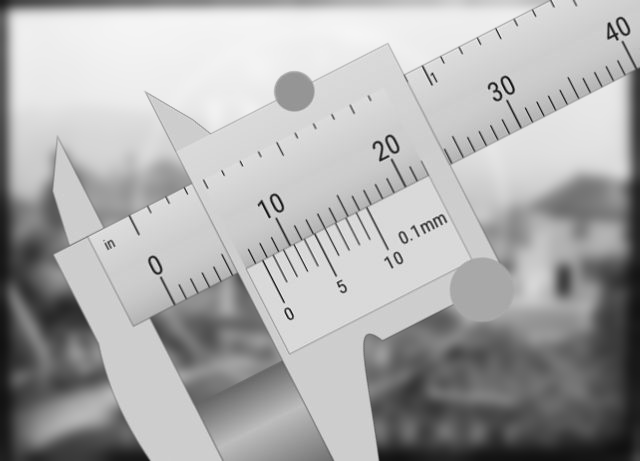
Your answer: 7.6mm
